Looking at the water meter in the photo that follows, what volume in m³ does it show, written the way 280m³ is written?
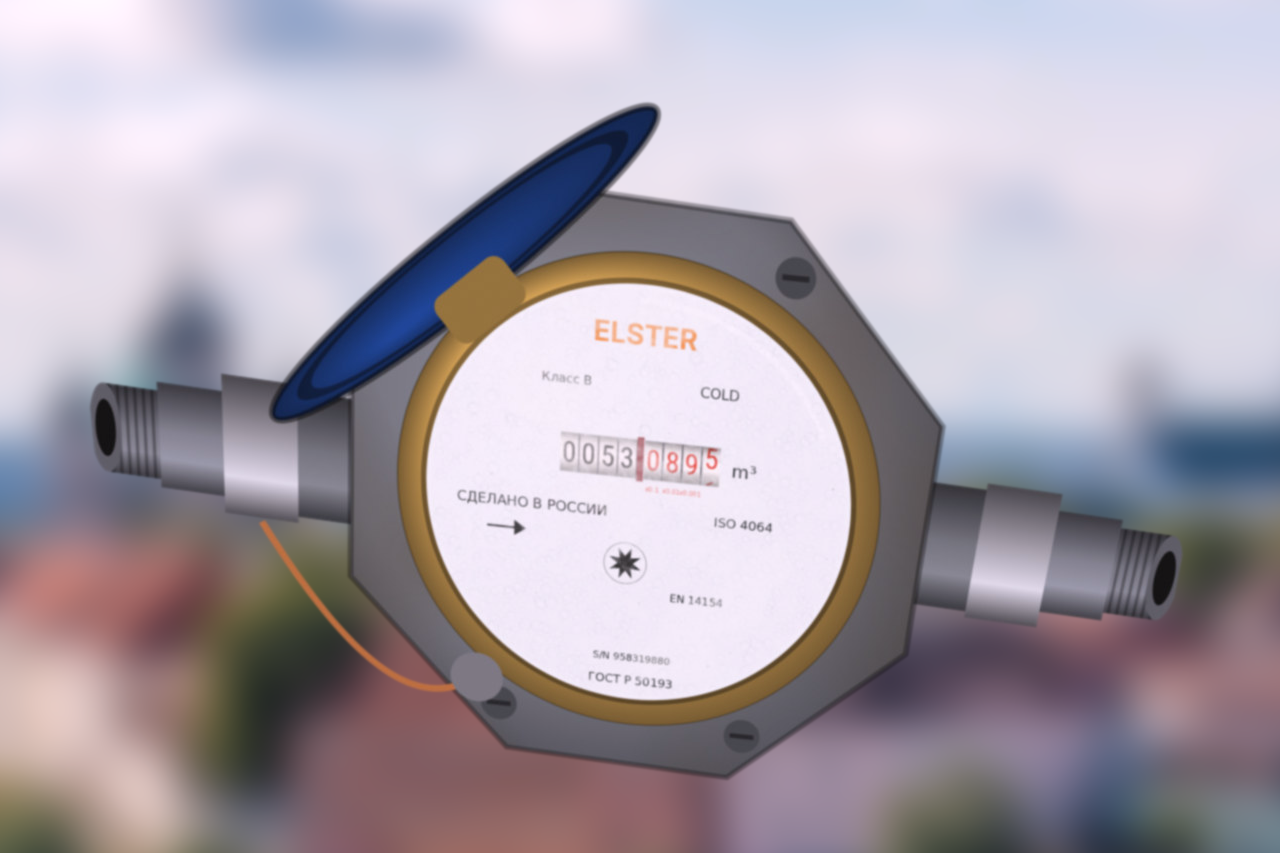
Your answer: 53.0895m³
